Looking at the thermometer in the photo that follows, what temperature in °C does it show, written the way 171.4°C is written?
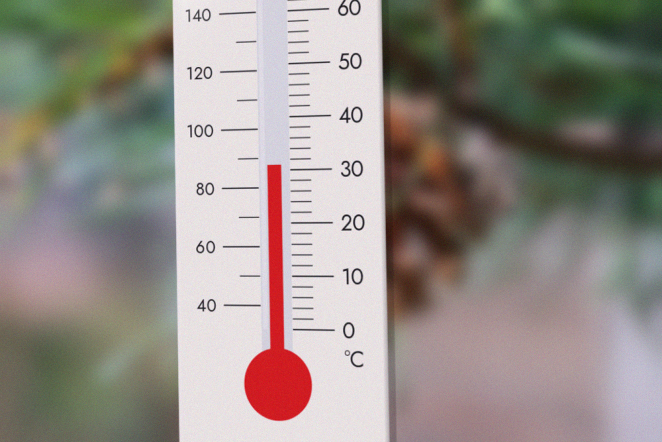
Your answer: 31°C
